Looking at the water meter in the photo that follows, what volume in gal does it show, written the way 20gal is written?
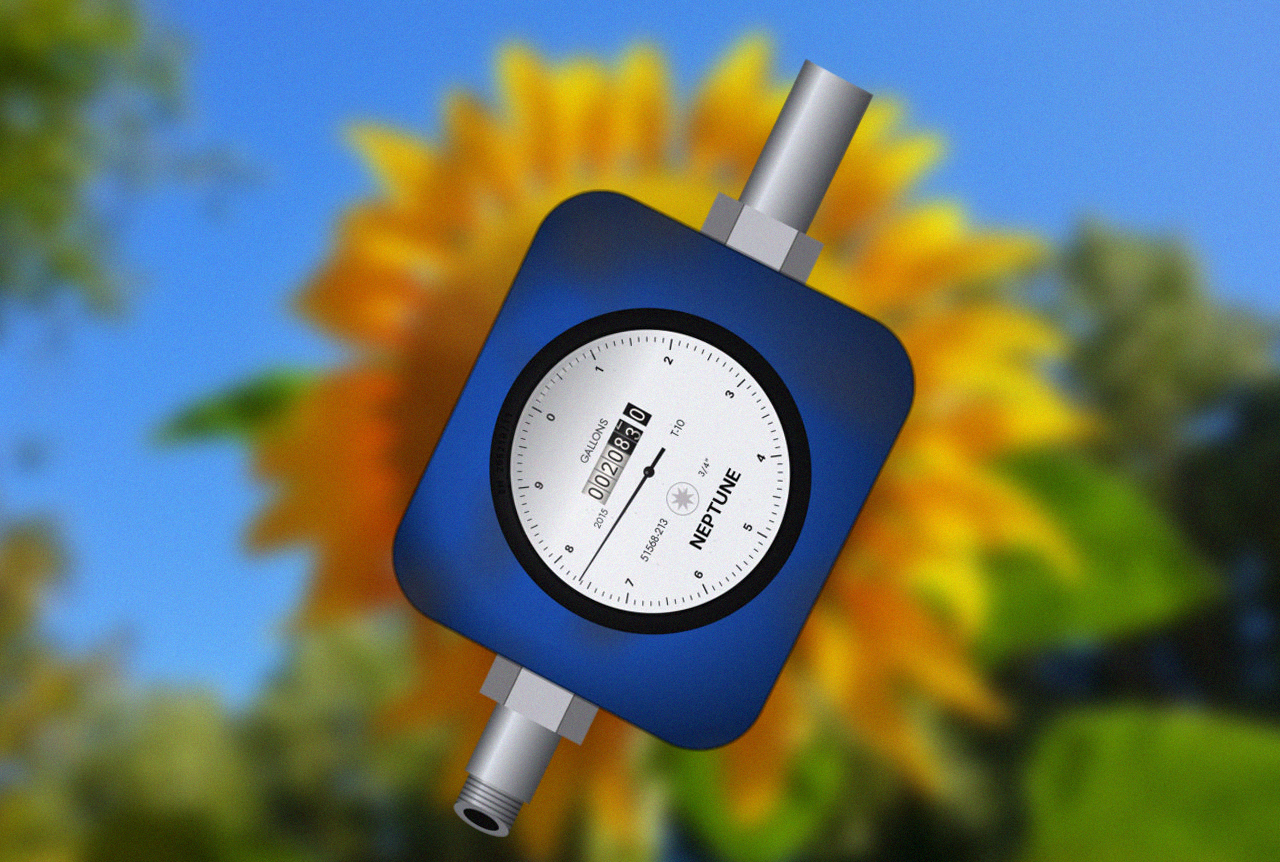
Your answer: 20827.6gal
